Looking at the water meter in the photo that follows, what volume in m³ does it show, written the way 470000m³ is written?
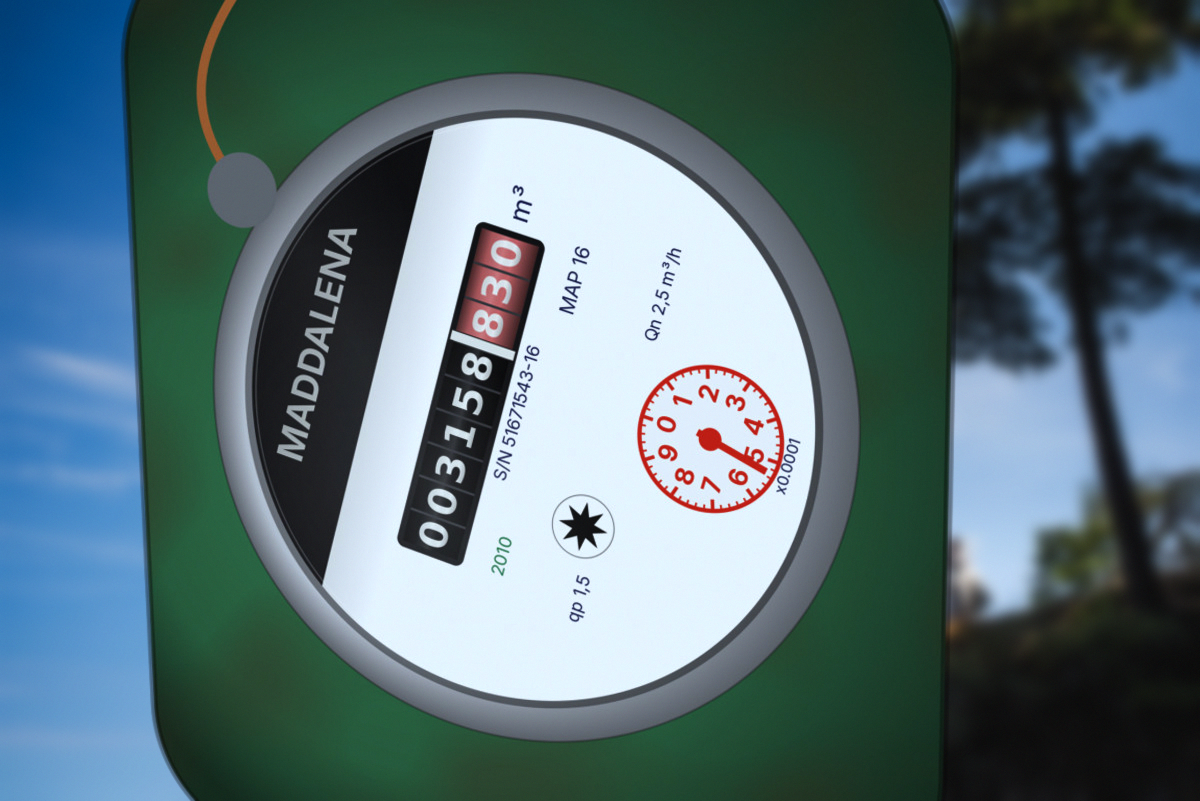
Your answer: 3158.8305m³
